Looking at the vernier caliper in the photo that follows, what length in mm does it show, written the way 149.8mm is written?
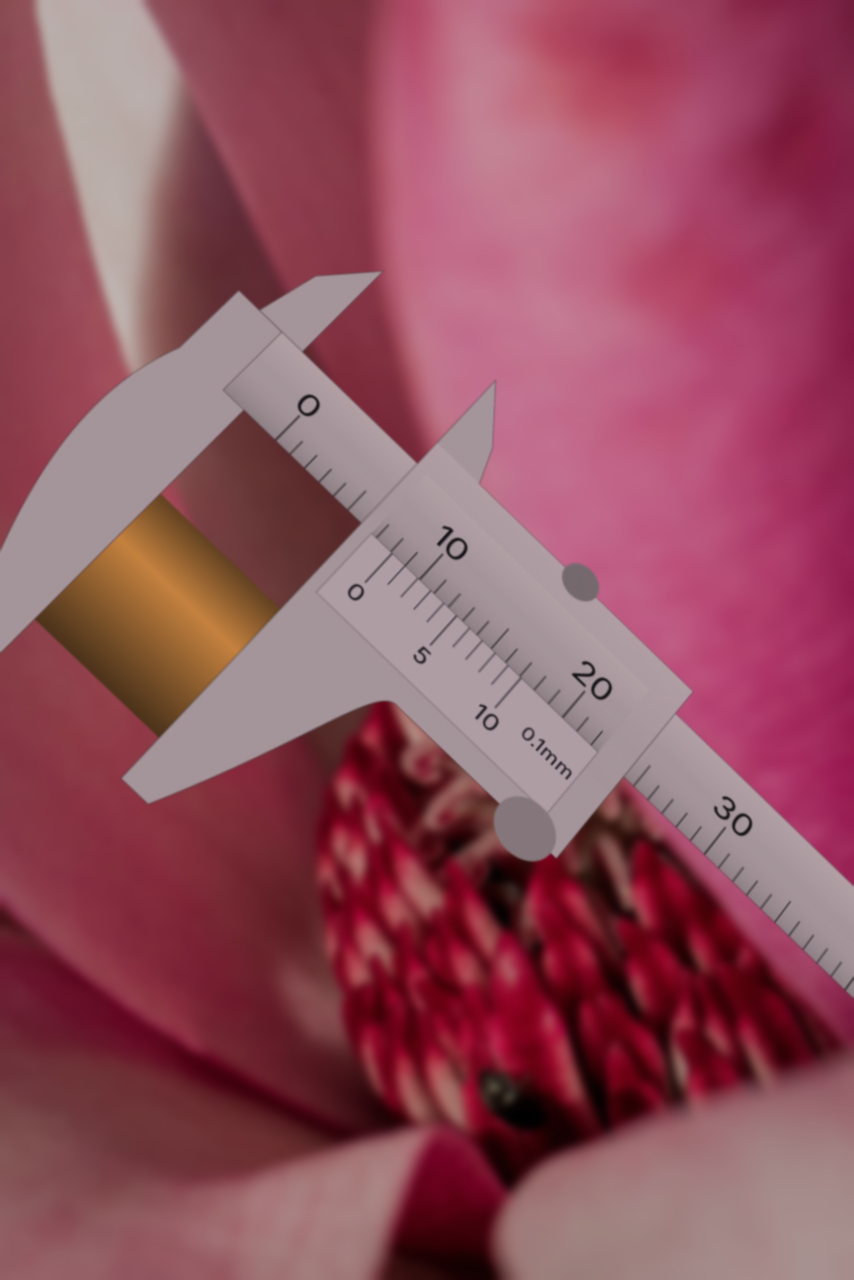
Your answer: 8.1mm
